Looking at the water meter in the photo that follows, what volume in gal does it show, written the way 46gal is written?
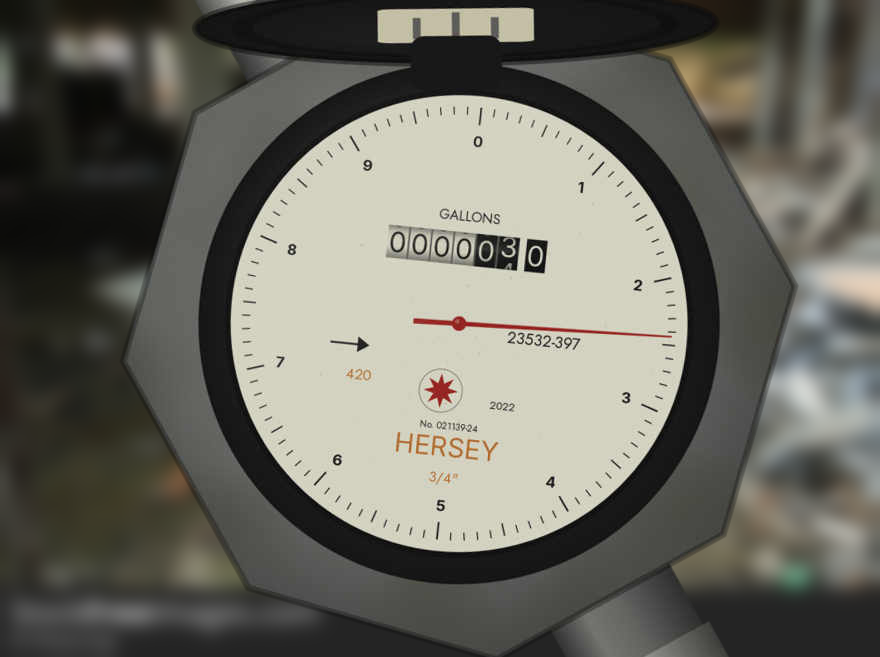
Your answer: 32.4gal
